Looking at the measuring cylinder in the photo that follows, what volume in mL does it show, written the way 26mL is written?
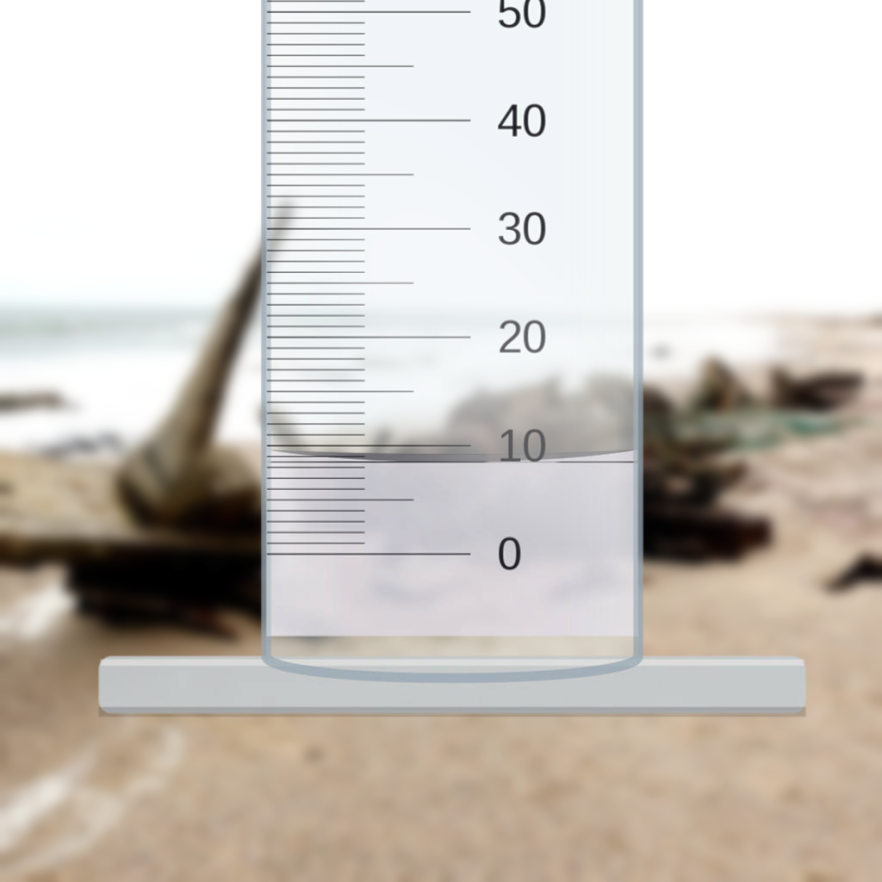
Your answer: 8.5mL
